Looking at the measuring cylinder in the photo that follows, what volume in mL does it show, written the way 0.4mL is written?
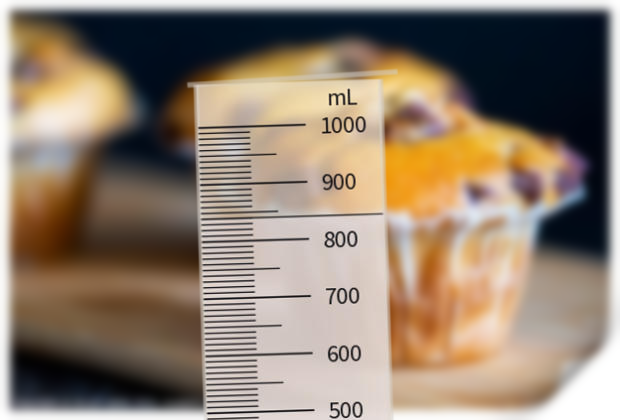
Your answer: 840mL
